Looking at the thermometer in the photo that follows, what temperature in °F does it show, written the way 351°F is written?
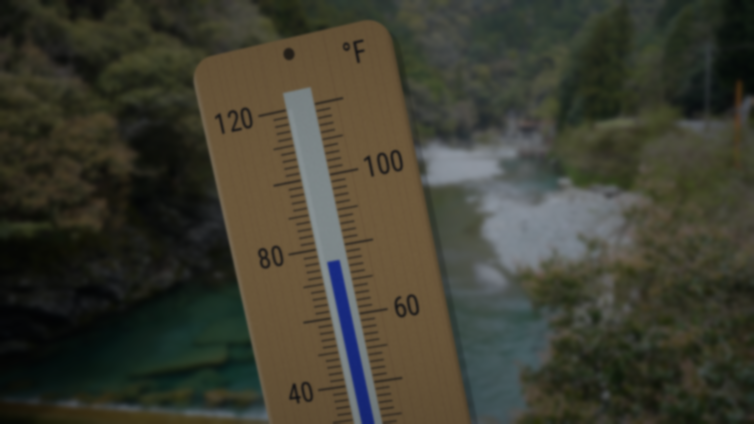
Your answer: 76°F
